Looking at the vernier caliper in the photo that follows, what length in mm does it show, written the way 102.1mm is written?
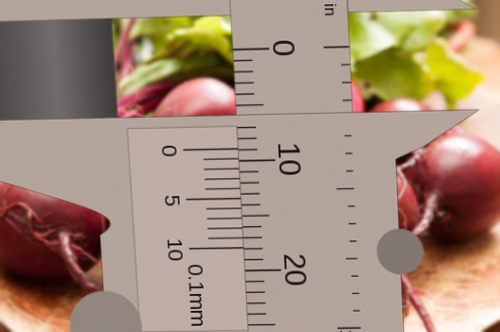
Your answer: 8.9mm
